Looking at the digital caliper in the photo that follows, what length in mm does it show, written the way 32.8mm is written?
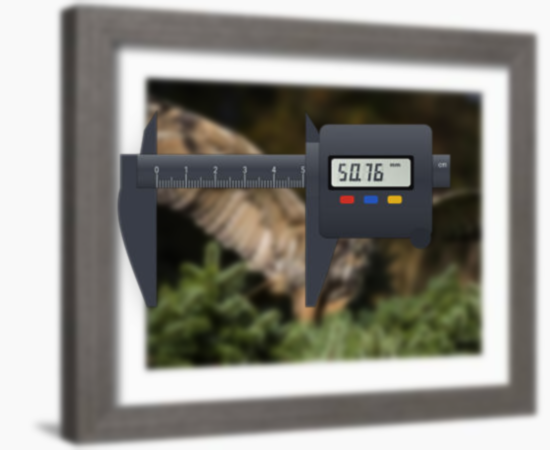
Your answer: 50.76mm
